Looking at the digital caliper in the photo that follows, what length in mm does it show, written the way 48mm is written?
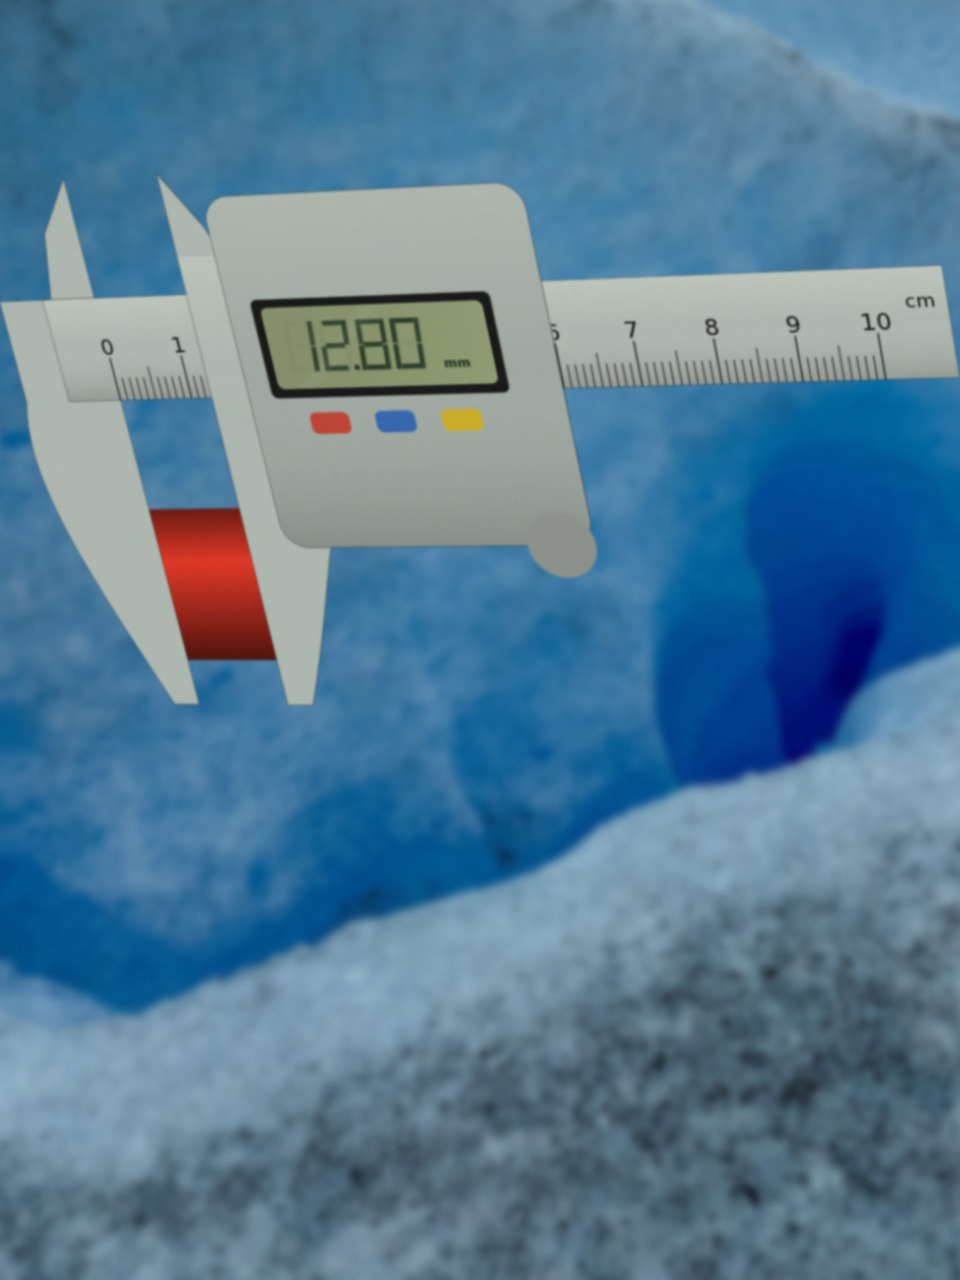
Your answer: 12.80mm
